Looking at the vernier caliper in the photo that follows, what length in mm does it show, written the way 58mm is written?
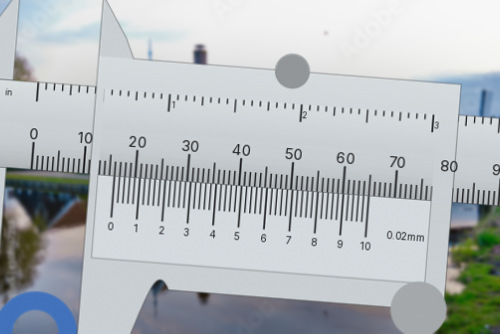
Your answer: 16.0mm
